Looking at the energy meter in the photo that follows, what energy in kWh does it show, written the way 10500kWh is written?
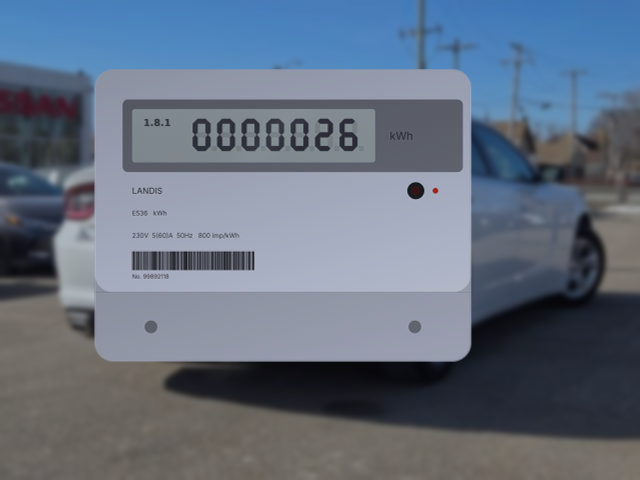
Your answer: 26kWh
